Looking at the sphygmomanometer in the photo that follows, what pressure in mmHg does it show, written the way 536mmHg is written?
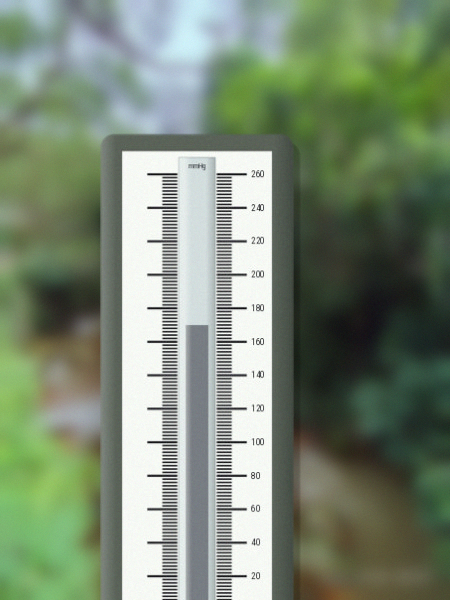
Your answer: 170mmHg
